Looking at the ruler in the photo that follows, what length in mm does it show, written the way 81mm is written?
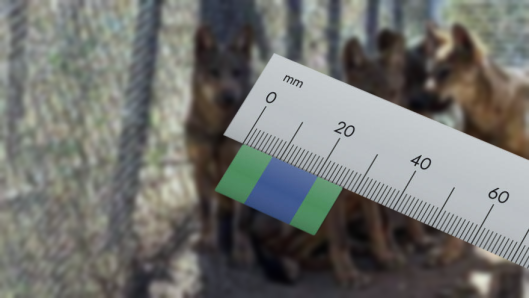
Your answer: 27mm
